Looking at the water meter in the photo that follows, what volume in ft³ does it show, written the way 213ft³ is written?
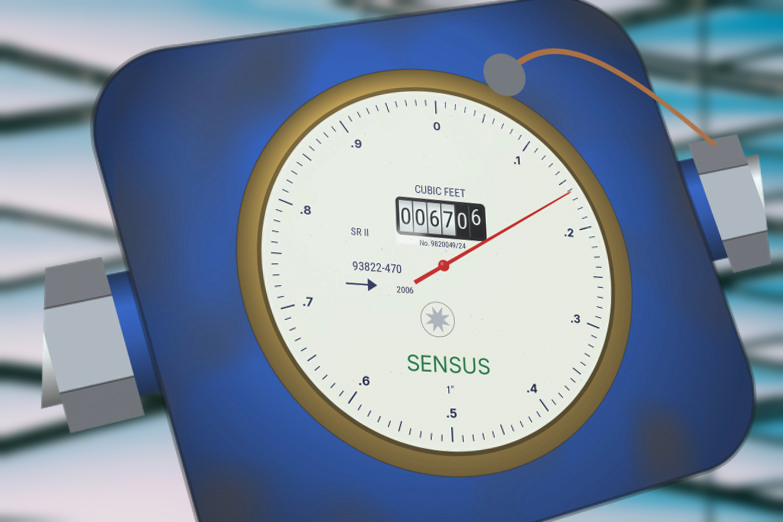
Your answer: 6706.16ft³
